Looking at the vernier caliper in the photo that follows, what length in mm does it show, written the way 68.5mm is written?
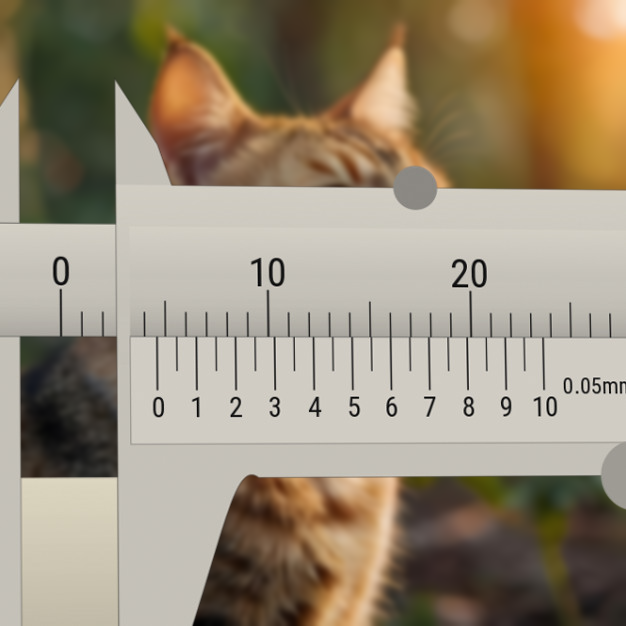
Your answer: 4.6mm
